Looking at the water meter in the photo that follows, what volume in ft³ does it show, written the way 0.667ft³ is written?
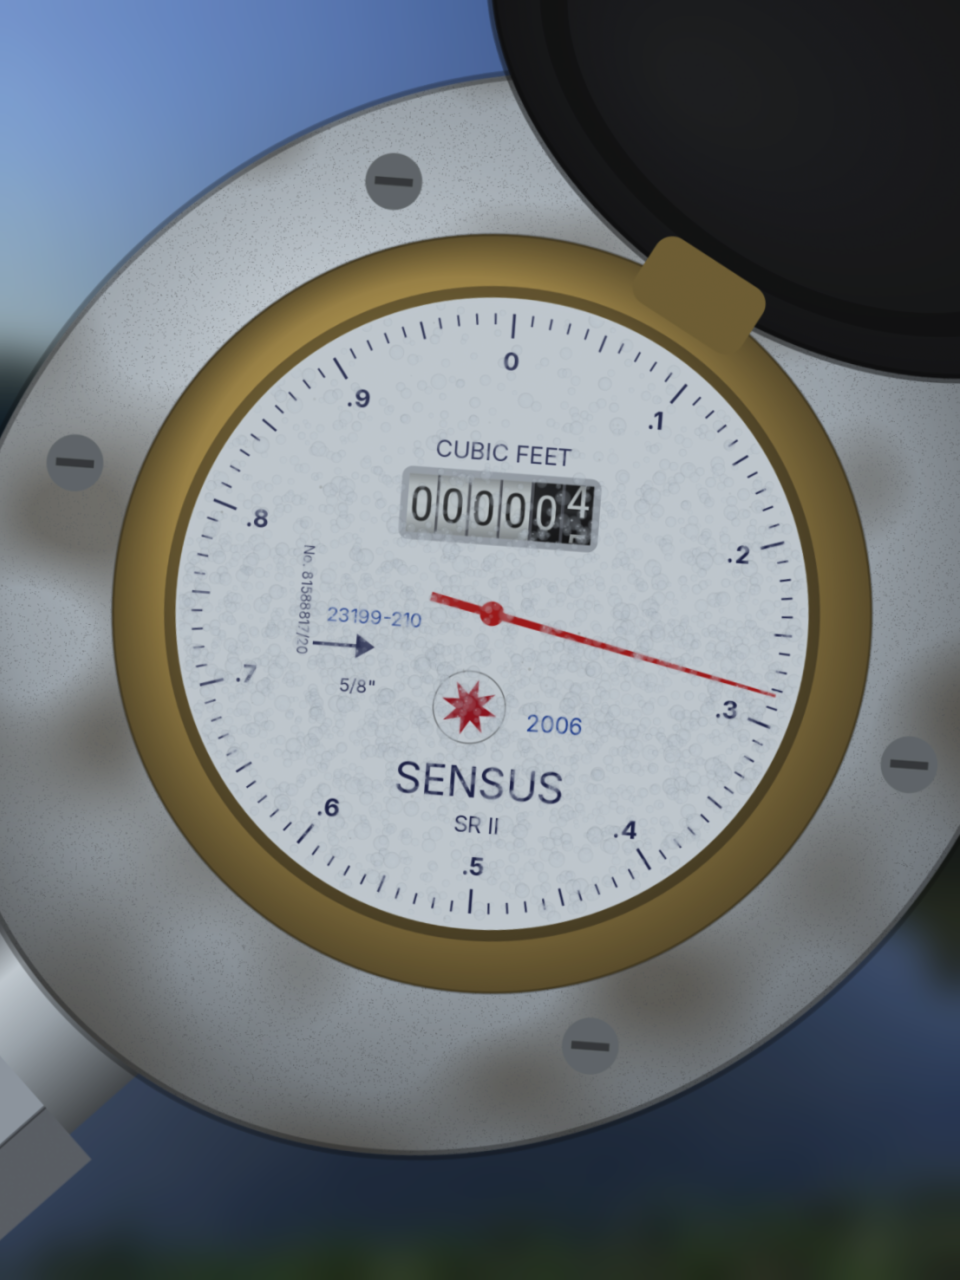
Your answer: 4.28ft³
